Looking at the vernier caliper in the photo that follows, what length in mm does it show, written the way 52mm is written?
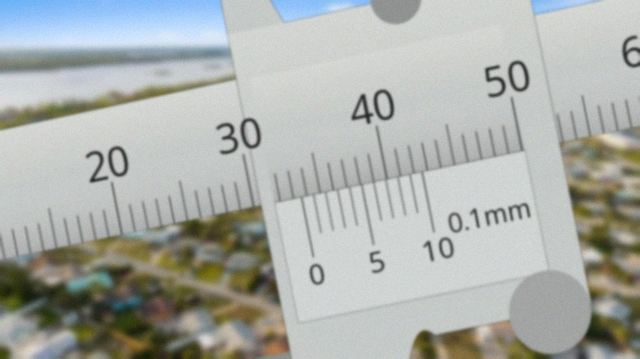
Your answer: 33.6mm
